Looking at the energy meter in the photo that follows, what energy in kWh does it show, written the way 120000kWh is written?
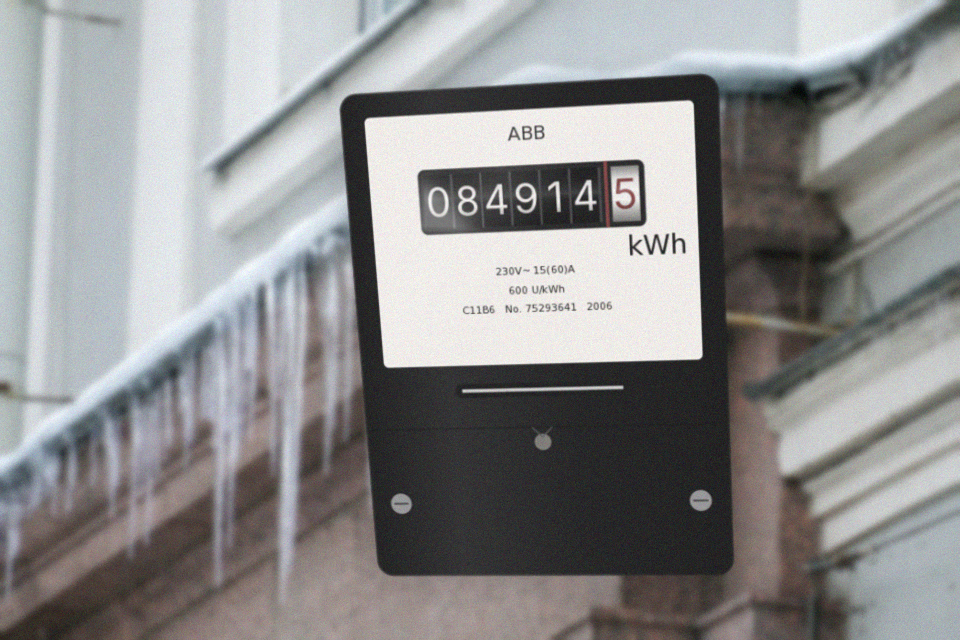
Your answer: 84914.5kWh
